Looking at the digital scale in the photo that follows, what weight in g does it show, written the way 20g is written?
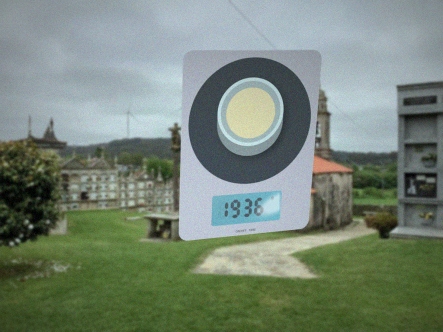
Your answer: 1936g
